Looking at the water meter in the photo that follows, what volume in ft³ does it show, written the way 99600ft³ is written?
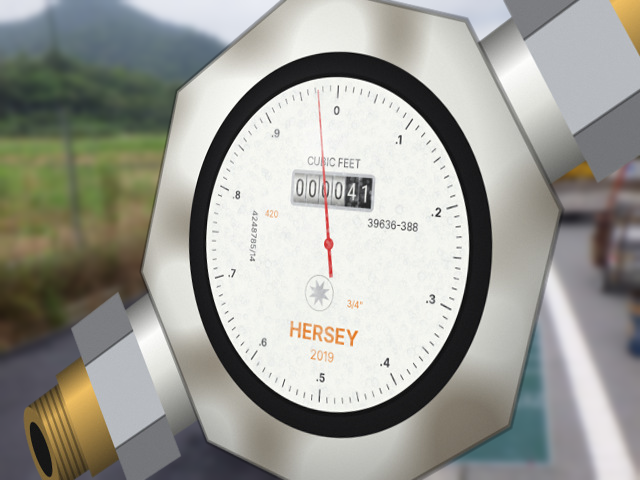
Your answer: 40.97ft³
